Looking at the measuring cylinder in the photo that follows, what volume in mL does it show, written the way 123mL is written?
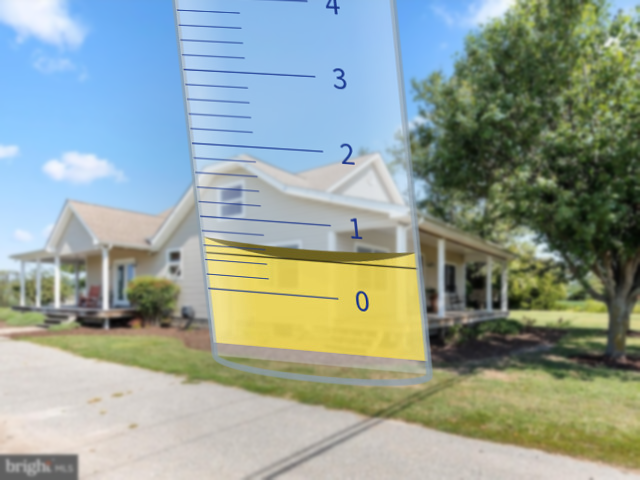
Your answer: 0.5mL
